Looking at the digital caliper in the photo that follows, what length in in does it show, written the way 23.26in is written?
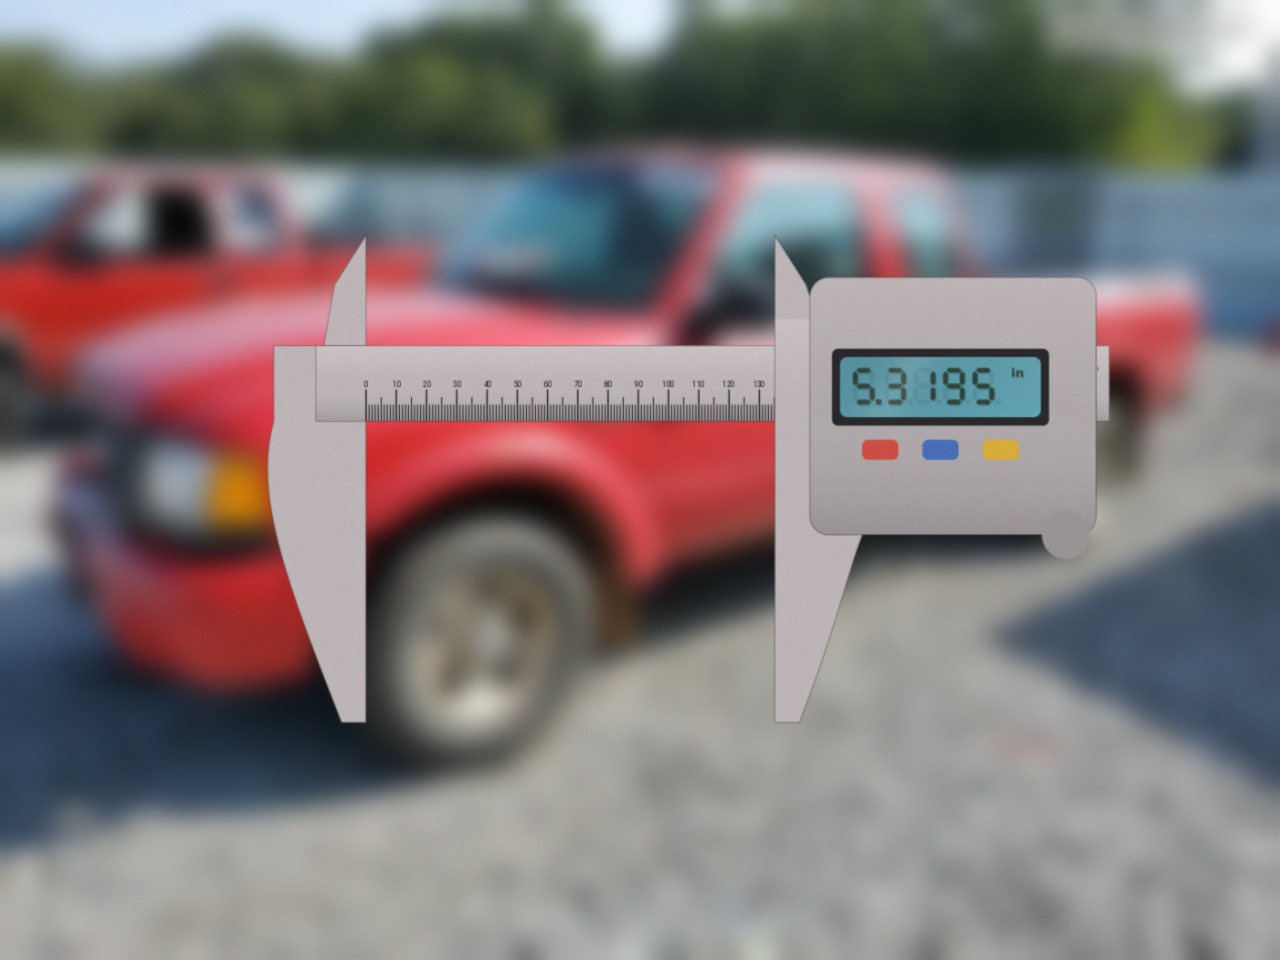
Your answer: 5.3195in
